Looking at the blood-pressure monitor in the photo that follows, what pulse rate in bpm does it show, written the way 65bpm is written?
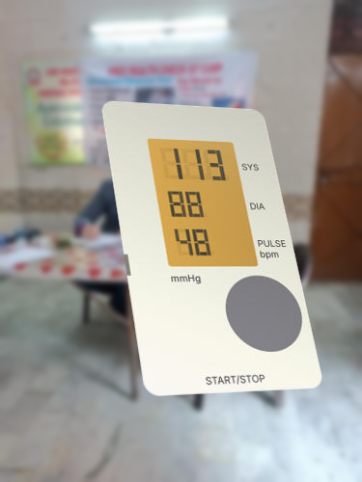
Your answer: 48bpm
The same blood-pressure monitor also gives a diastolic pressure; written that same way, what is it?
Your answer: 88mmHg
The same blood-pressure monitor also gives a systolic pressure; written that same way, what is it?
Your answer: 113mmHg
